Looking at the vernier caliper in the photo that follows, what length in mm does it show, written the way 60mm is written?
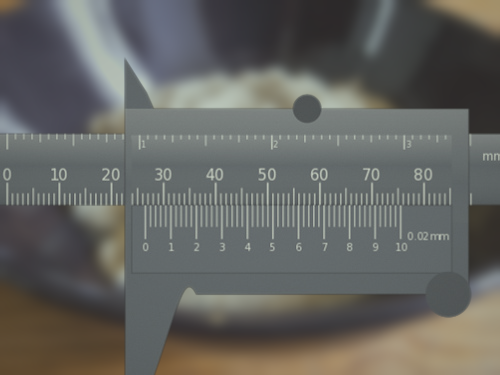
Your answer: 26.5mm
